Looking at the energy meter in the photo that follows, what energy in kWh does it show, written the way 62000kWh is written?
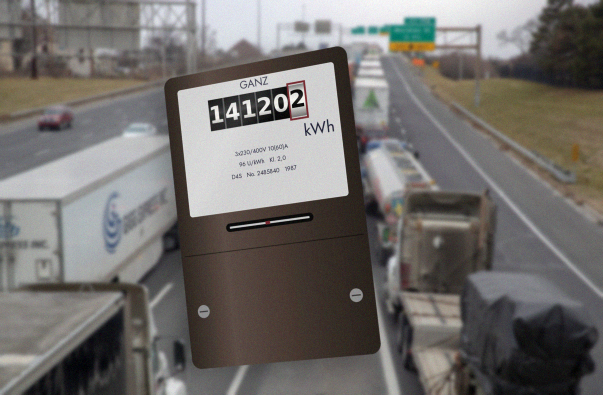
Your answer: 14120.2kWh
